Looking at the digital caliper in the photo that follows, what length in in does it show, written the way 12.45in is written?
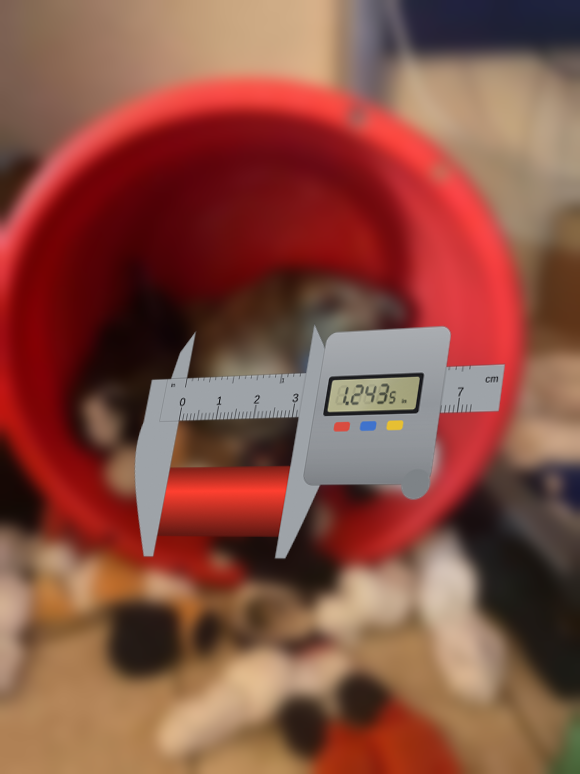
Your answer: 1.2435in
